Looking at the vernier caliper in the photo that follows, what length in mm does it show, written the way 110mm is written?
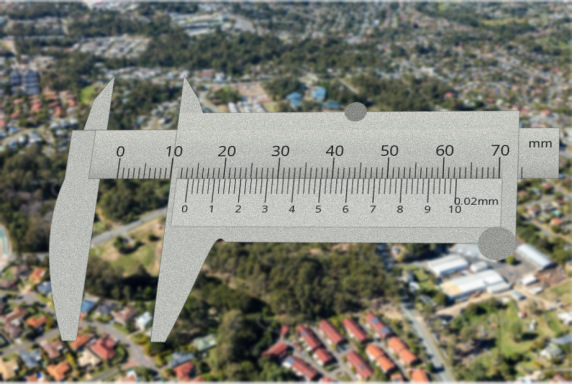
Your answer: 13.4mm
